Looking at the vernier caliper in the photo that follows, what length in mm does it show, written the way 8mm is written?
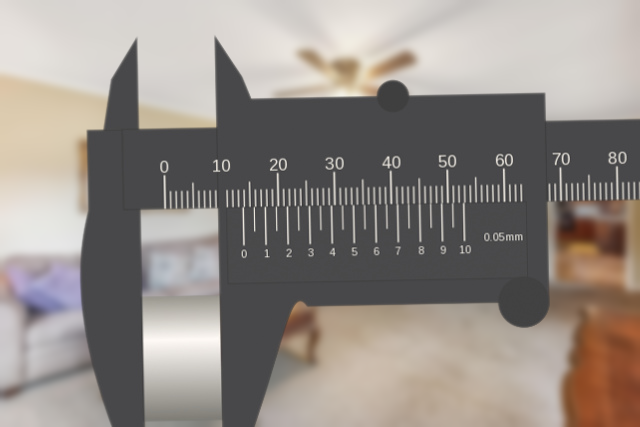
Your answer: 13.8mm
